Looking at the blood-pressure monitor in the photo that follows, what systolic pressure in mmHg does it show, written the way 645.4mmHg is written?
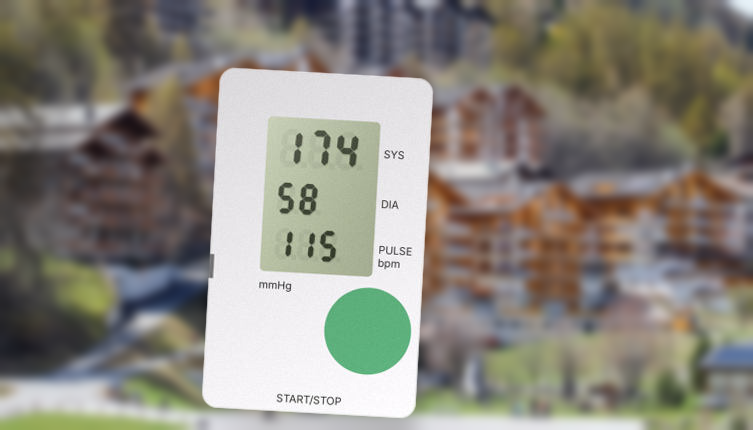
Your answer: 174mmHg
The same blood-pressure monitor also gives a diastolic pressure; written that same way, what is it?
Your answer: 58mmHg
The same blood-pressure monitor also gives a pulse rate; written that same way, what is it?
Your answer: 115bpm
